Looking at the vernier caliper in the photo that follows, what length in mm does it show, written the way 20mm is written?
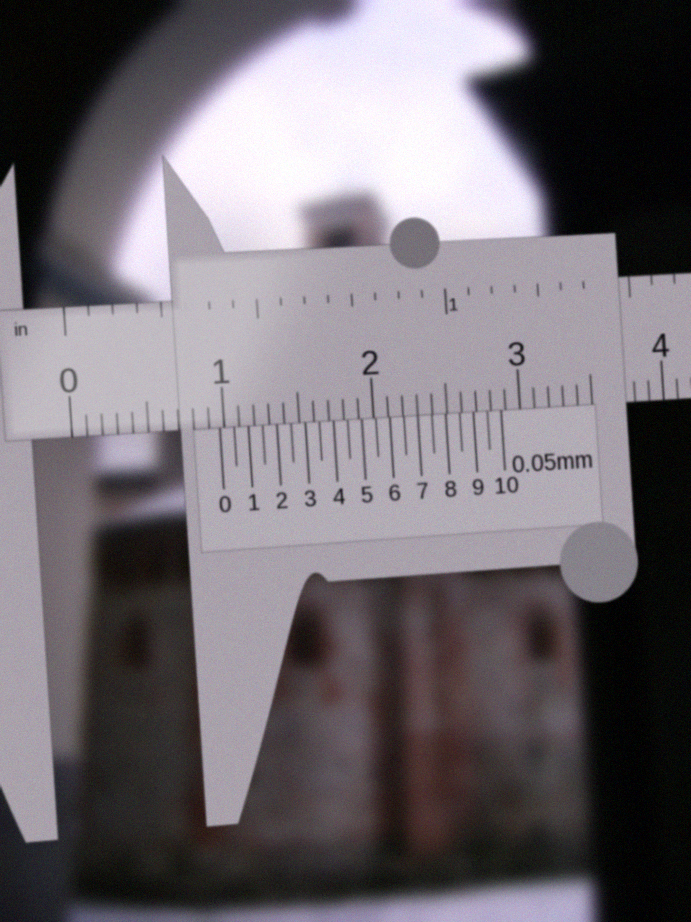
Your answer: 9.7mm
